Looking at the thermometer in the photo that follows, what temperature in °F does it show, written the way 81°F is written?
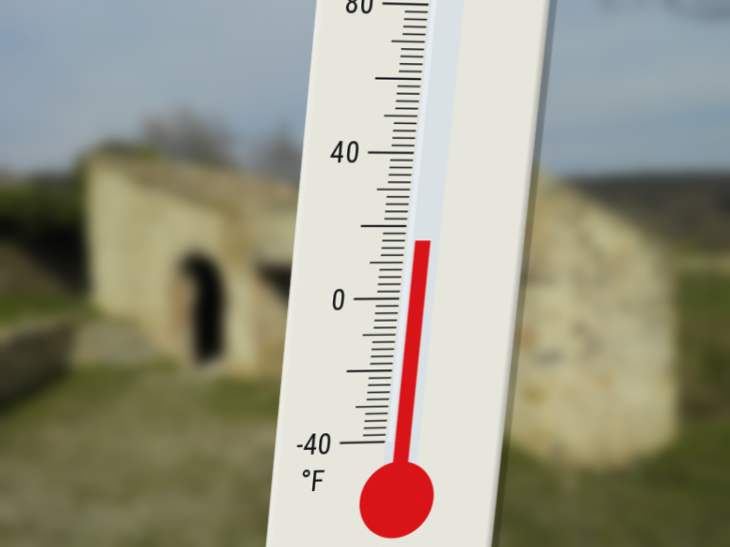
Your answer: 16°F
